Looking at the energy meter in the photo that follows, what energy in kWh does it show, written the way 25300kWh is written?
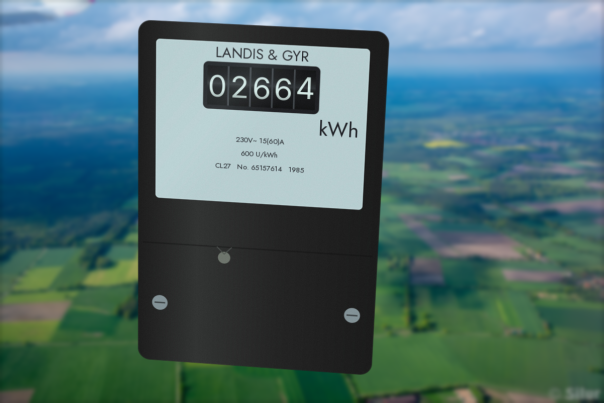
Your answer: 2664kWh
